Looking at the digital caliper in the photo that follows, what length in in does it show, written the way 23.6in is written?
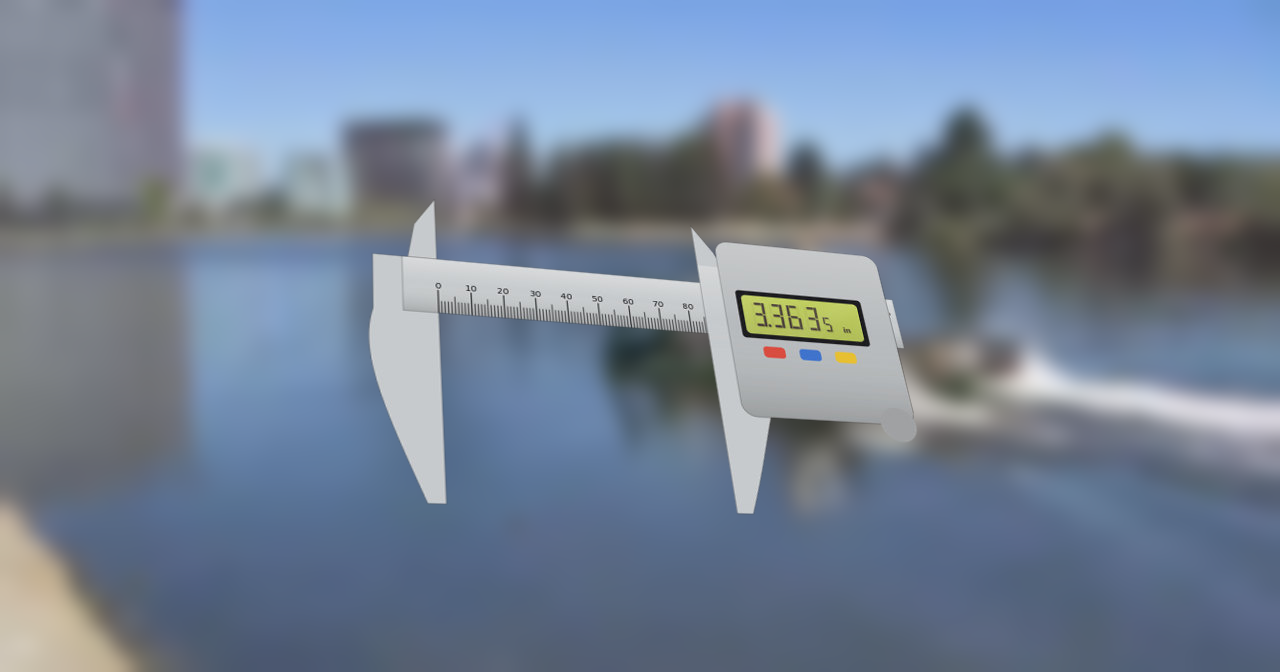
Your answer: 3.3635in
